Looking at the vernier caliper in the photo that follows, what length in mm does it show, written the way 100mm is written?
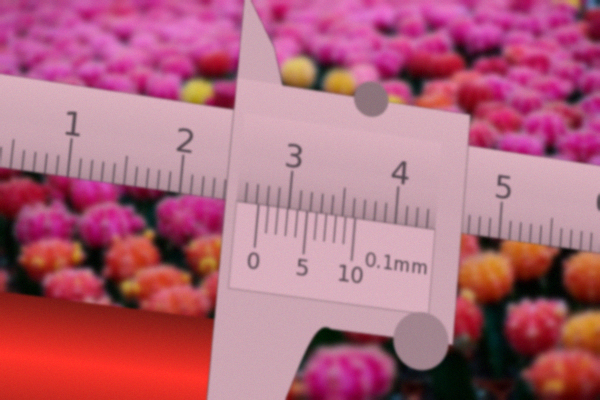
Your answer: 27.2mm
